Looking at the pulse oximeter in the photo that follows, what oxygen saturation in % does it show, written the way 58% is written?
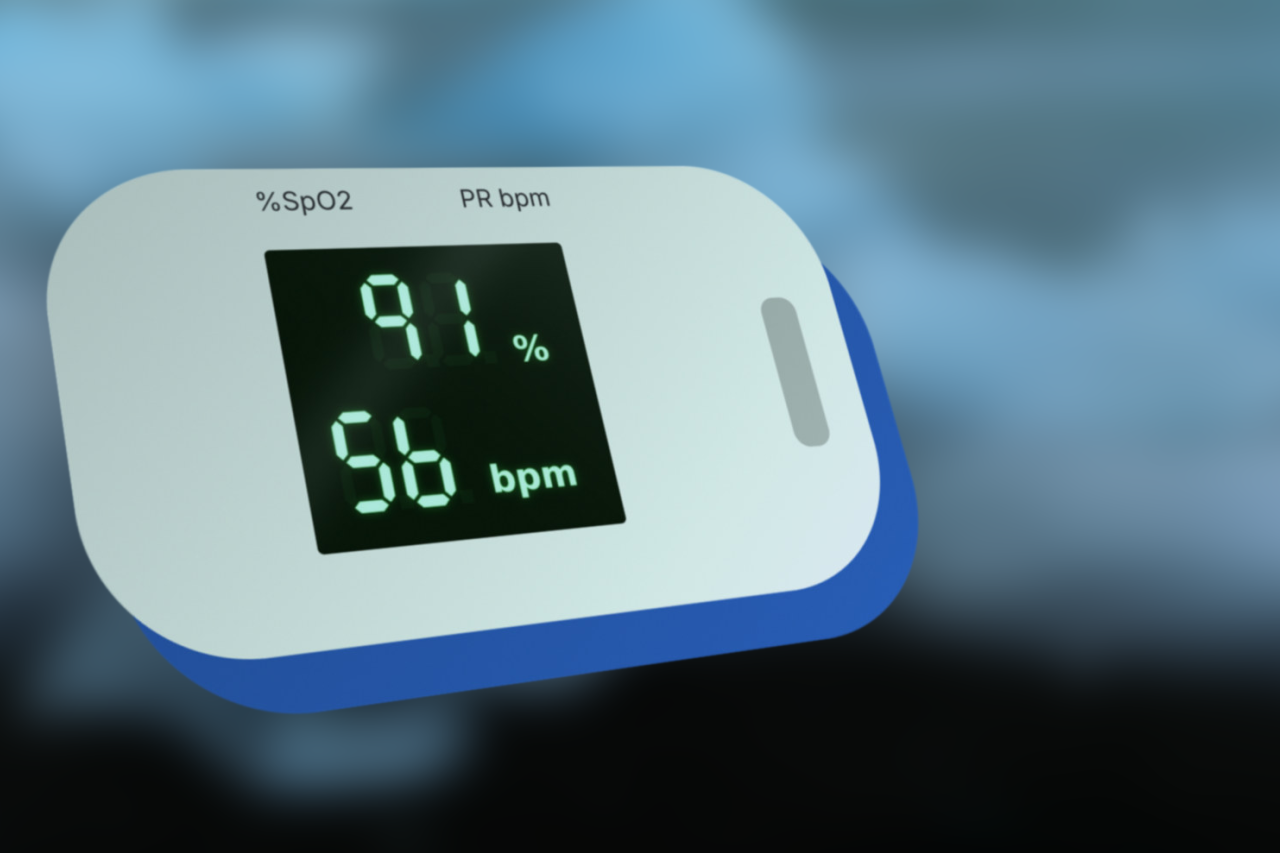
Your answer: 91%
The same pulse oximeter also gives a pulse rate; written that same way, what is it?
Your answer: 56bpm
